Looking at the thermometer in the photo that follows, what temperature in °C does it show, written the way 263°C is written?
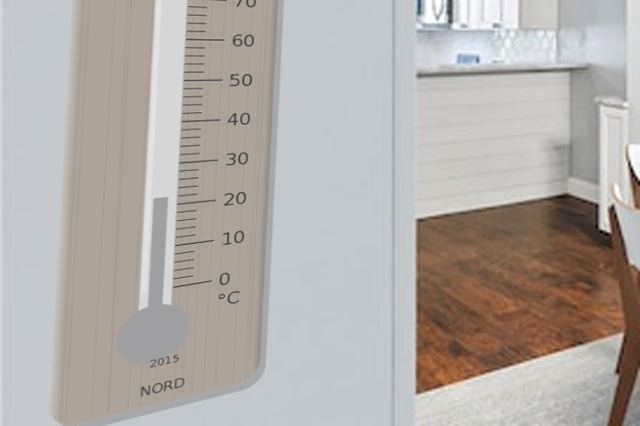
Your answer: 22°C
